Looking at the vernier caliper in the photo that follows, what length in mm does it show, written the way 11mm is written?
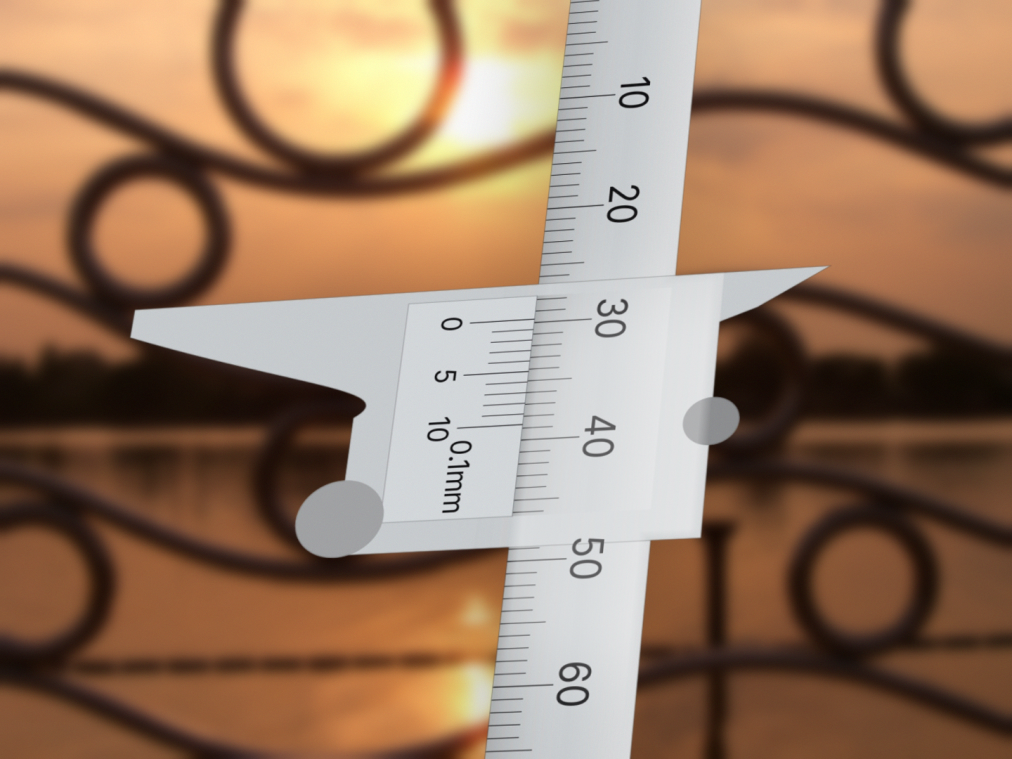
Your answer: 29.7mm
